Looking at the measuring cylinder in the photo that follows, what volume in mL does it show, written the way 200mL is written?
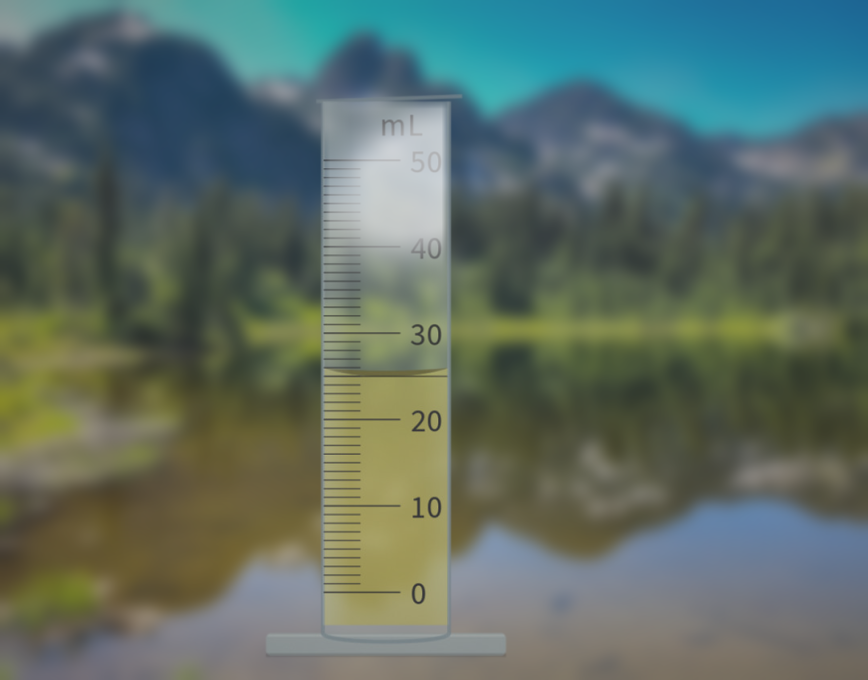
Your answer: 25mL
